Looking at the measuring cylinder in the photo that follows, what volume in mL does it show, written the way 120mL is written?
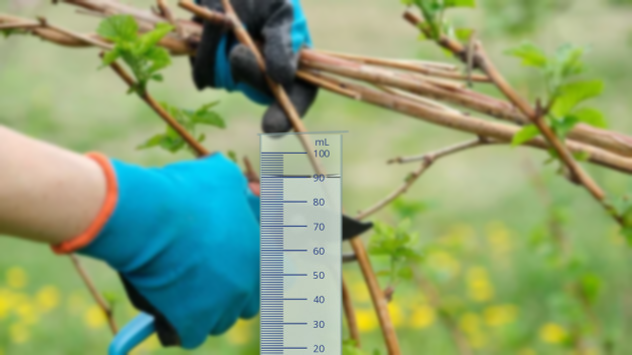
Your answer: 90mL
